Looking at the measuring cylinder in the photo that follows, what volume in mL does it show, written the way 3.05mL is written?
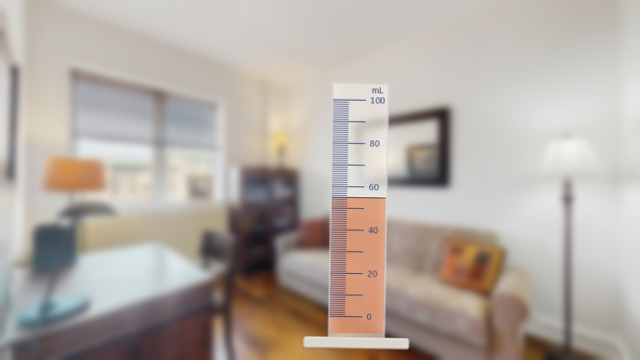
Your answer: 55mL
